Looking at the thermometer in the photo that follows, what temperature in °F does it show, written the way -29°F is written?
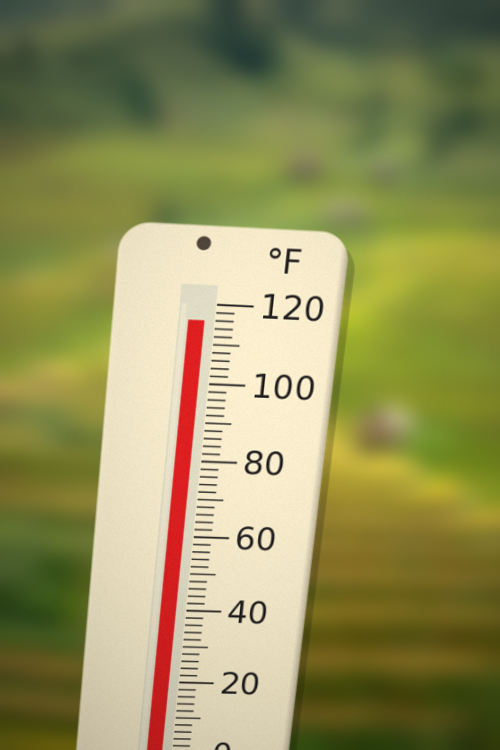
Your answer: 116°F
